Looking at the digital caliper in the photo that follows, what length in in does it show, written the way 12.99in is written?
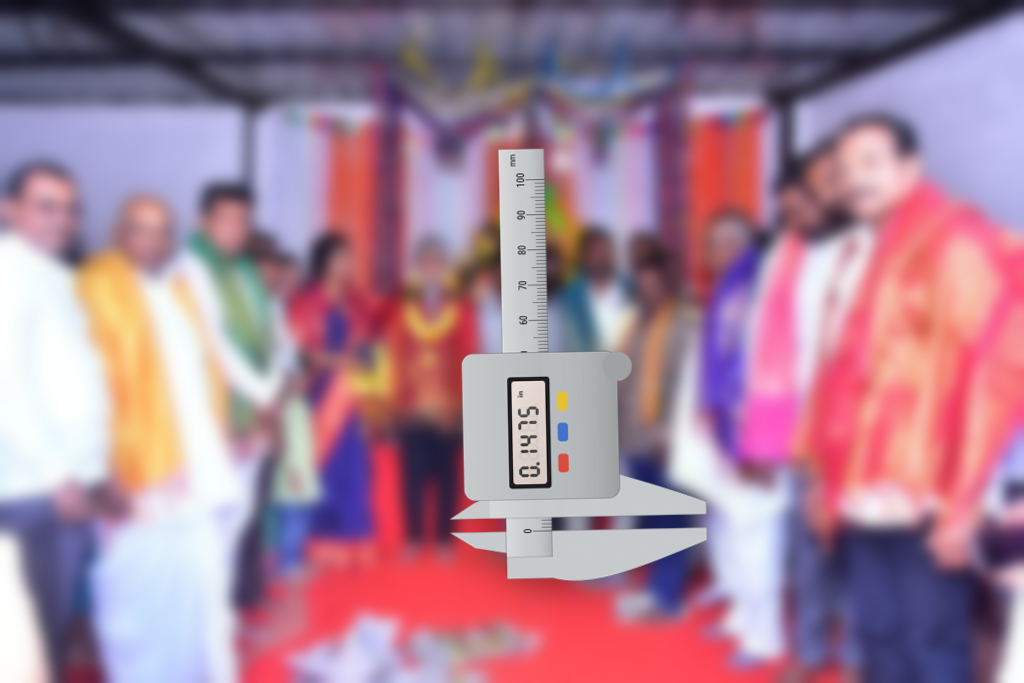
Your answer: 0.1475in
